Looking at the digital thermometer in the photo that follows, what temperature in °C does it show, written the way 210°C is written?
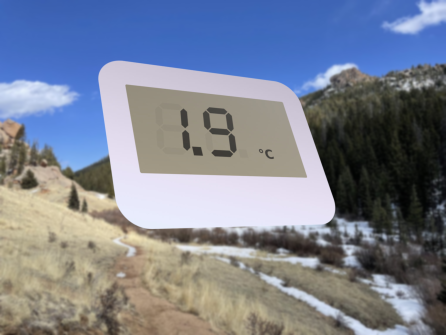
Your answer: 1.9°C
